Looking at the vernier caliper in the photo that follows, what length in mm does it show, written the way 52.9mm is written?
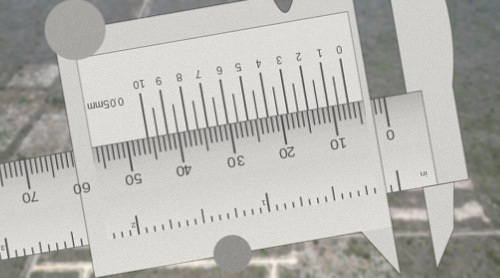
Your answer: 7.0mm
